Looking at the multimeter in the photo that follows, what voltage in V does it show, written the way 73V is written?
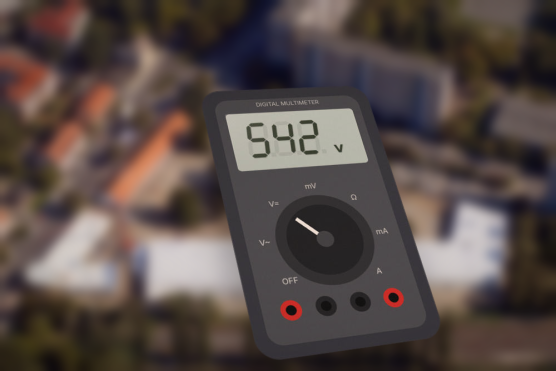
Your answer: 542V
